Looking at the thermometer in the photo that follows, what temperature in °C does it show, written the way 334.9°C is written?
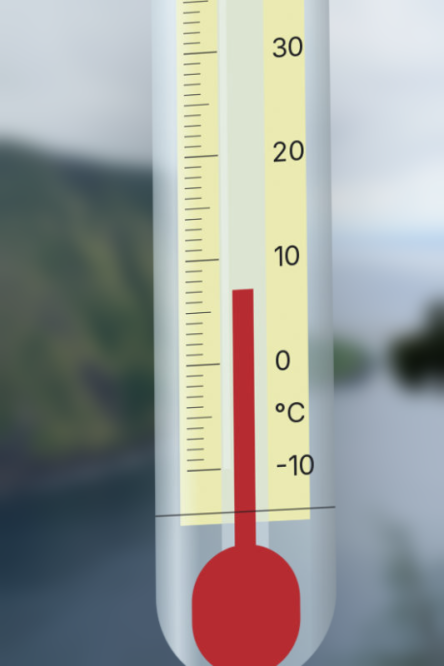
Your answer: 7°C
